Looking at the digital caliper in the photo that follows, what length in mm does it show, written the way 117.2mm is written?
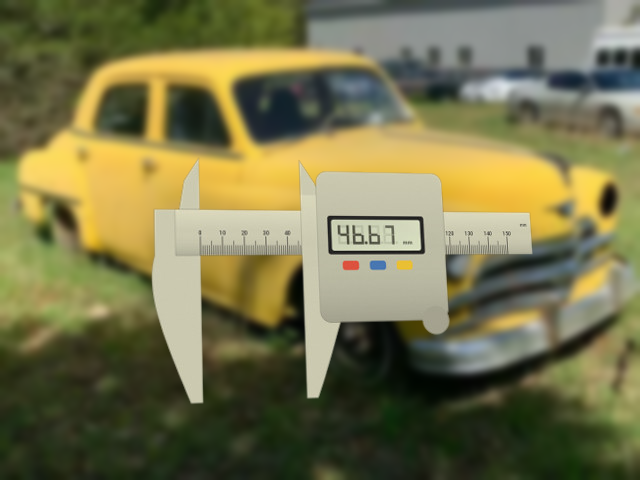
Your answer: 46.67mm
